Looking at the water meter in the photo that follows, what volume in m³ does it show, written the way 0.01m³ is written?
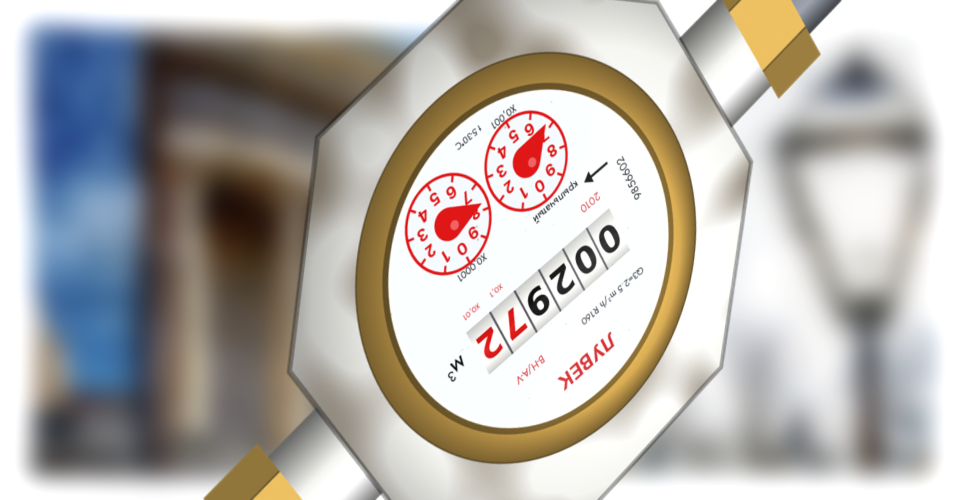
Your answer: 29.7267m³
